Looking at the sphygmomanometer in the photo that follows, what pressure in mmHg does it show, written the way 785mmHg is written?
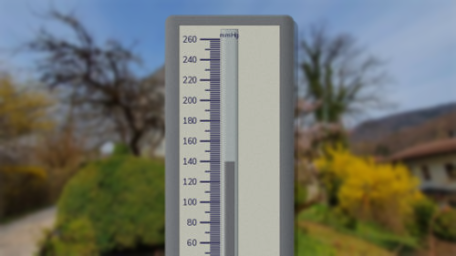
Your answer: 140mmHg
